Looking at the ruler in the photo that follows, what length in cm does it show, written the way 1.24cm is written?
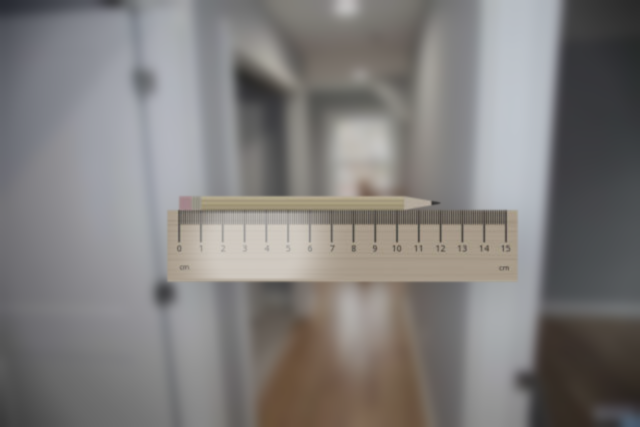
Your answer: 12cm
